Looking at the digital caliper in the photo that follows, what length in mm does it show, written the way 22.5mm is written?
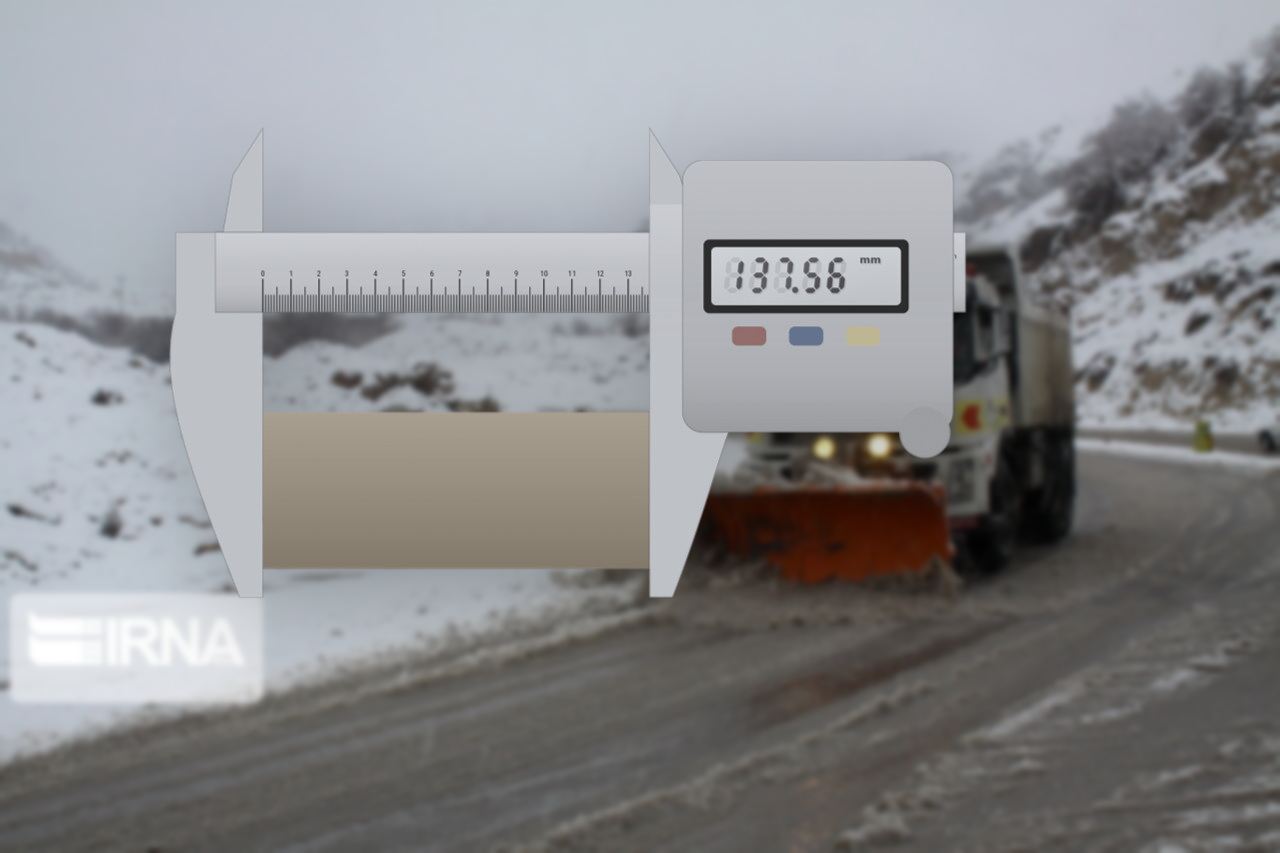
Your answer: 137.56mm
